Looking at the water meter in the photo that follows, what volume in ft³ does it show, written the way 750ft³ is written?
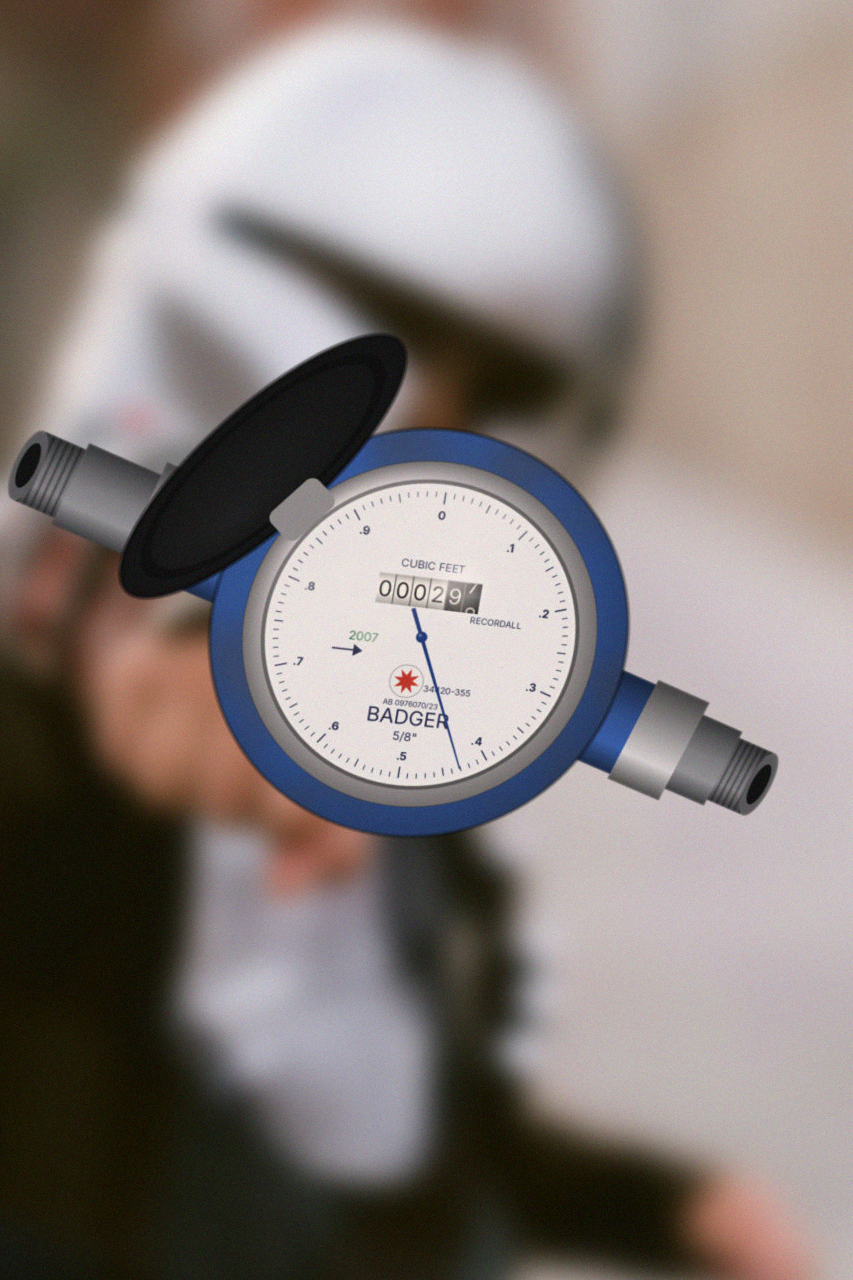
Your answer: 297.43ft³
